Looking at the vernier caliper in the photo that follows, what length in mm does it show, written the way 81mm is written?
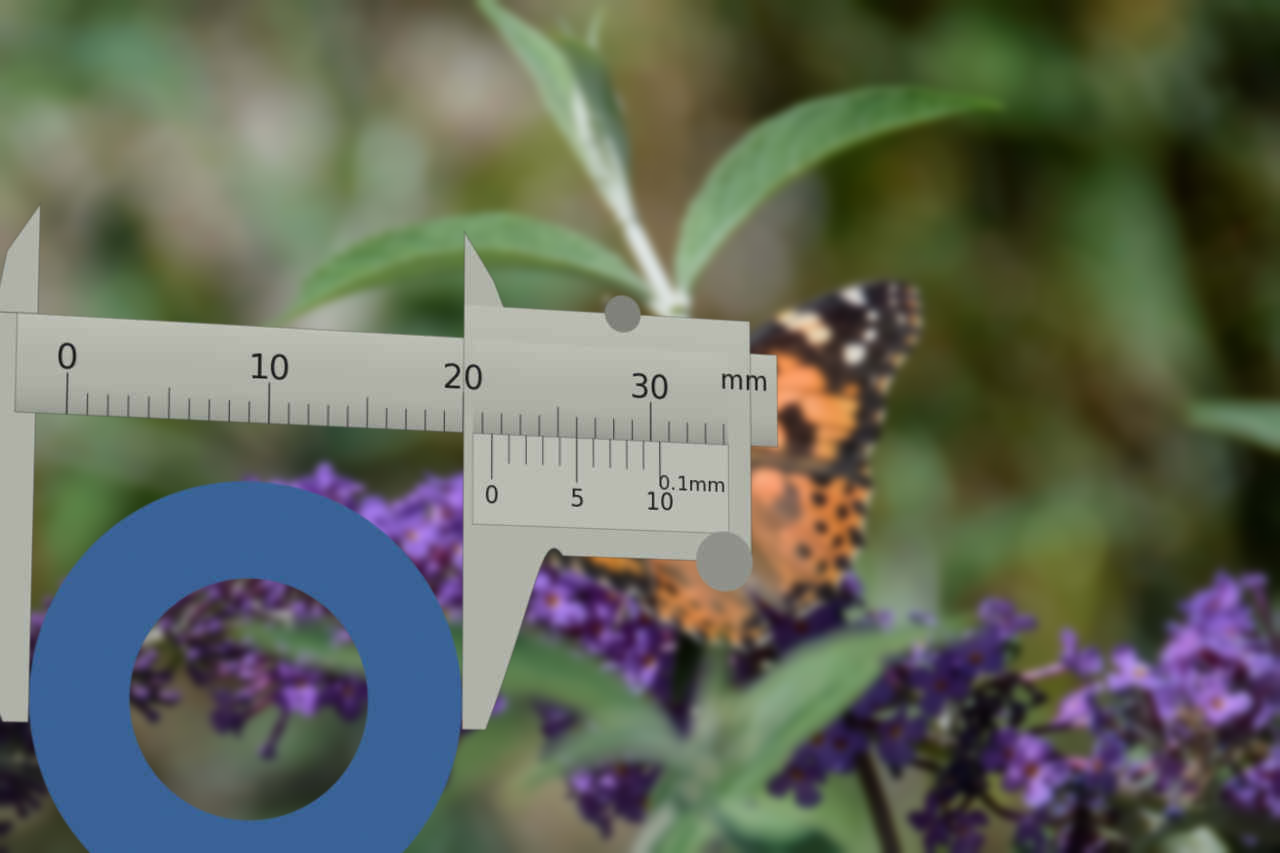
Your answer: 21.5mm
